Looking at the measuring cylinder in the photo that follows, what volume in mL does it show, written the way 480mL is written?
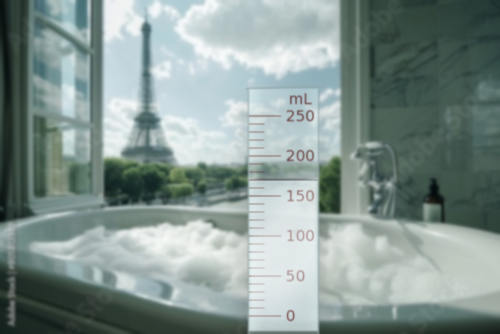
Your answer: 170mL
